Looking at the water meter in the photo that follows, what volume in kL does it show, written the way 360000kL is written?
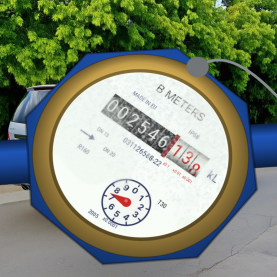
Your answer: 2546.1377kL
